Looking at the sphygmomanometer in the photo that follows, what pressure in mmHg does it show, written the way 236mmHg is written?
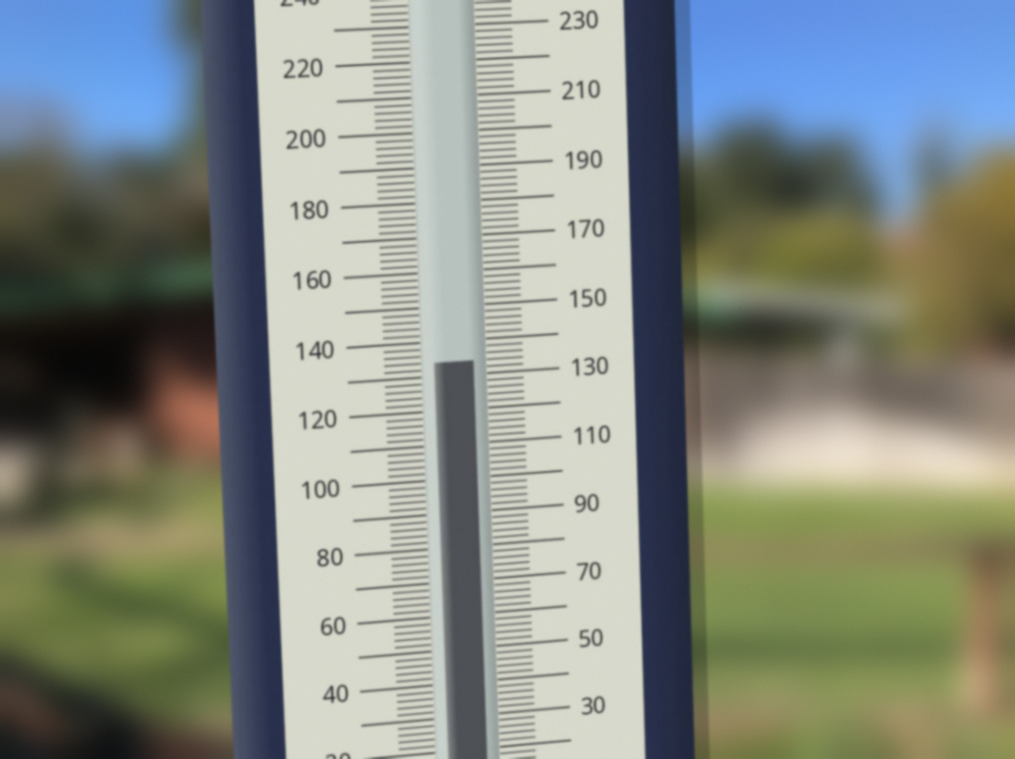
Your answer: 134mmHg
